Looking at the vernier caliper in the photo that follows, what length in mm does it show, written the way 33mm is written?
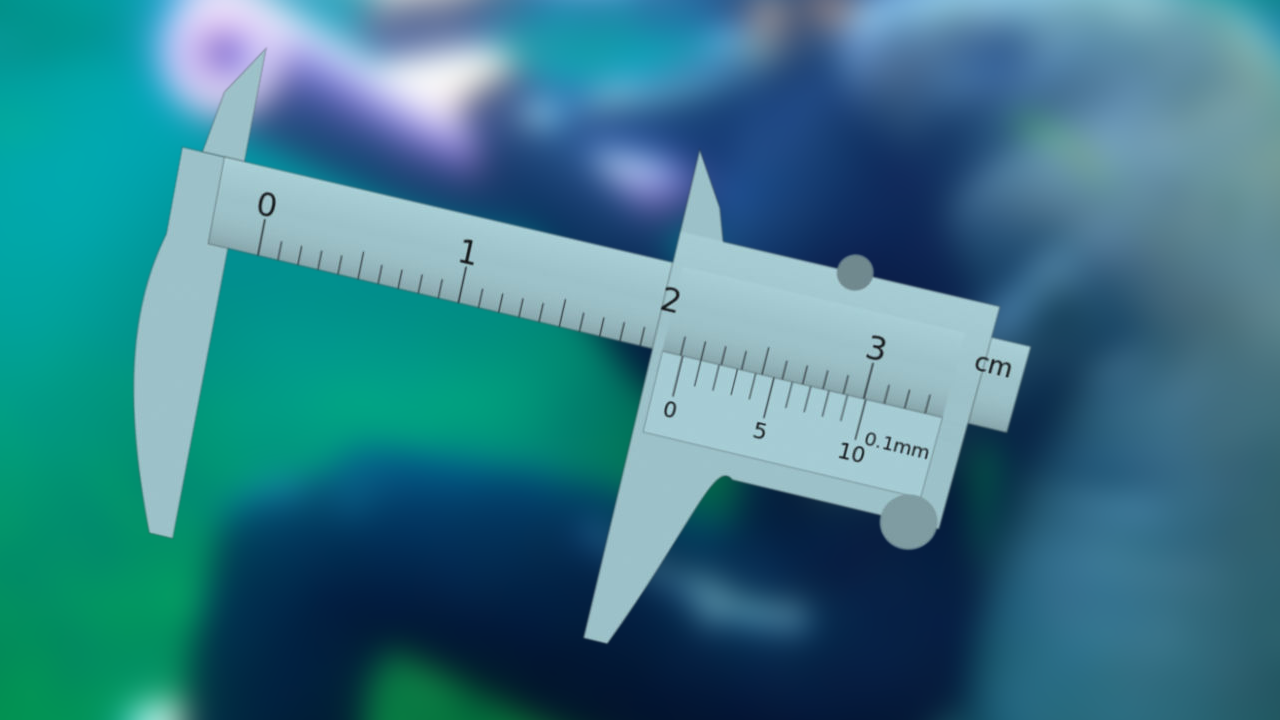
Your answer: 21.1mm
